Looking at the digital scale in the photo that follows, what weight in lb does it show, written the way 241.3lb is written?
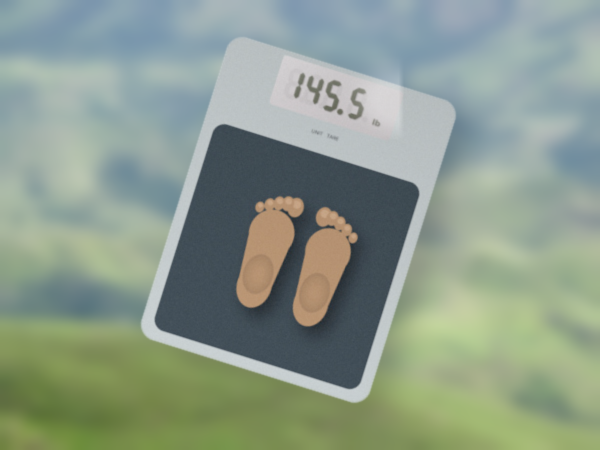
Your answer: 145.5lb
